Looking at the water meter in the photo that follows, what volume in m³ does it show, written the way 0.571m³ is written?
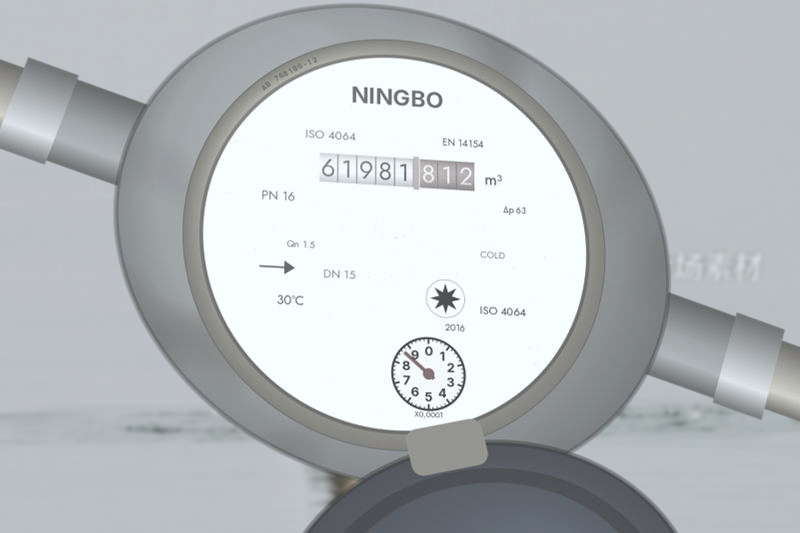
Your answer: 61981.8128m³
